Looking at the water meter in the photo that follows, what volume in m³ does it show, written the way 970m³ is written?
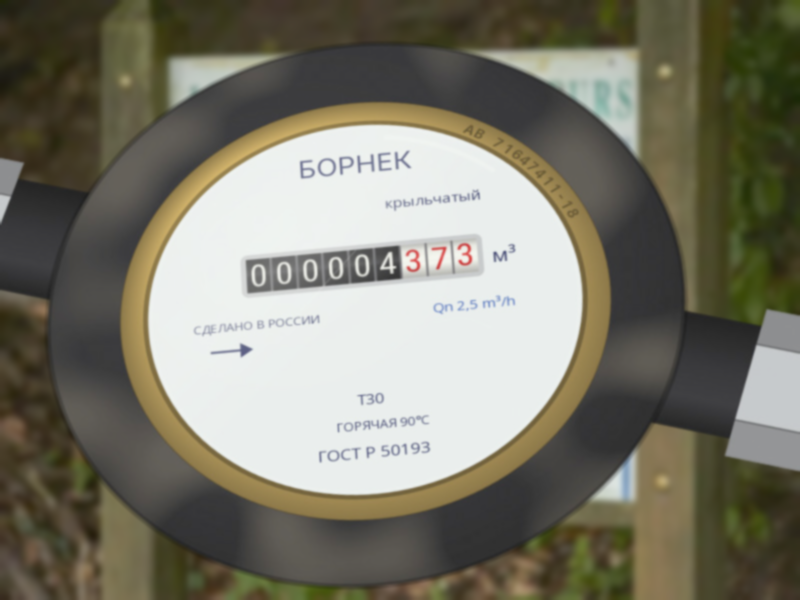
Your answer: 4.373m³
